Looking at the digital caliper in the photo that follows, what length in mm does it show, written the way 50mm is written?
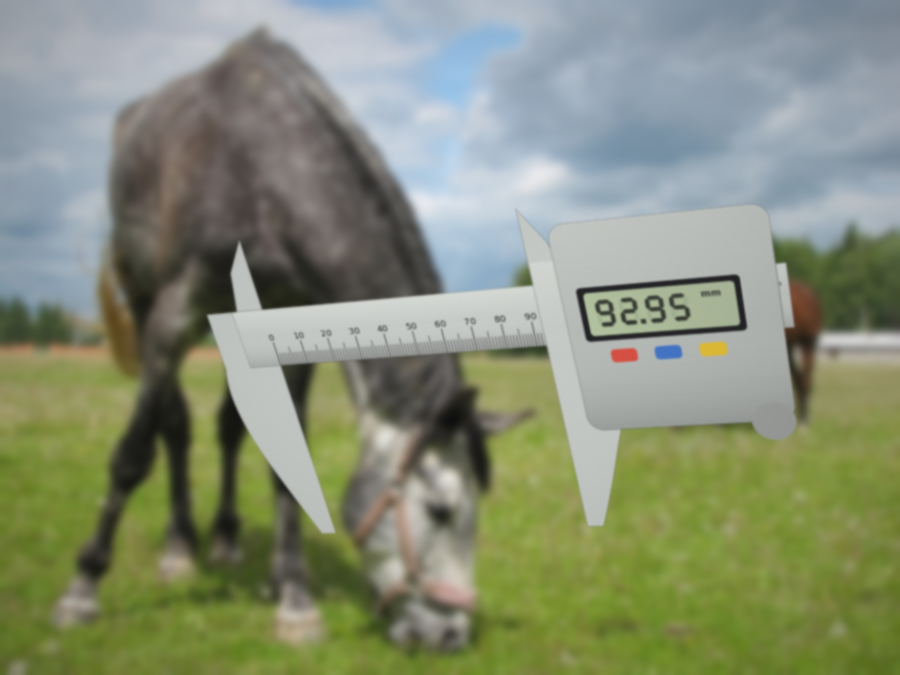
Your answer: 92.95mm
